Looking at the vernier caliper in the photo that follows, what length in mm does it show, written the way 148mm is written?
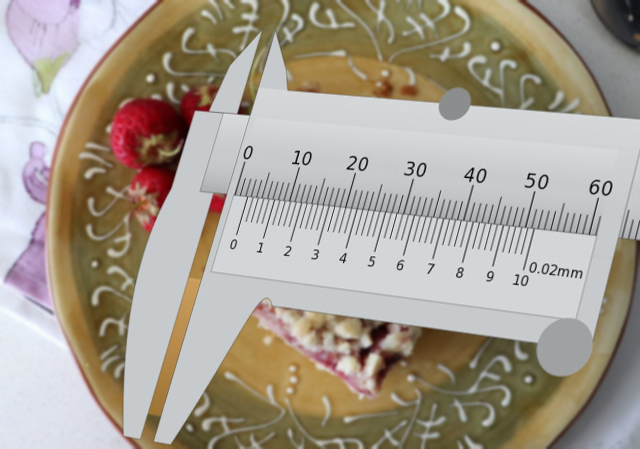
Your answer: 2.4mm
